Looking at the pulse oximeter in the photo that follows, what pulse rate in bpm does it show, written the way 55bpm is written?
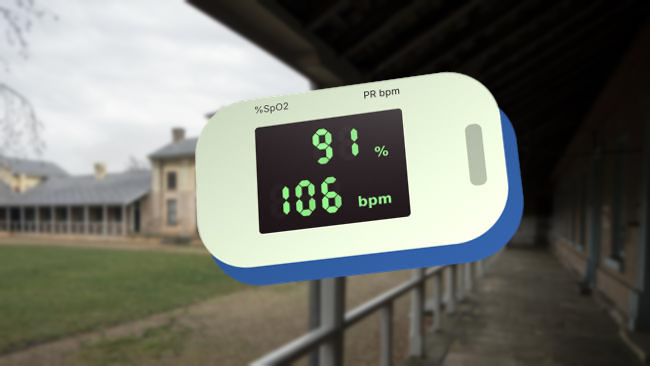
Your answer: 106bpm
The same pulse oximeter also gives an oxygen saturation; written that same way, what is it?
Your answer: 91%
